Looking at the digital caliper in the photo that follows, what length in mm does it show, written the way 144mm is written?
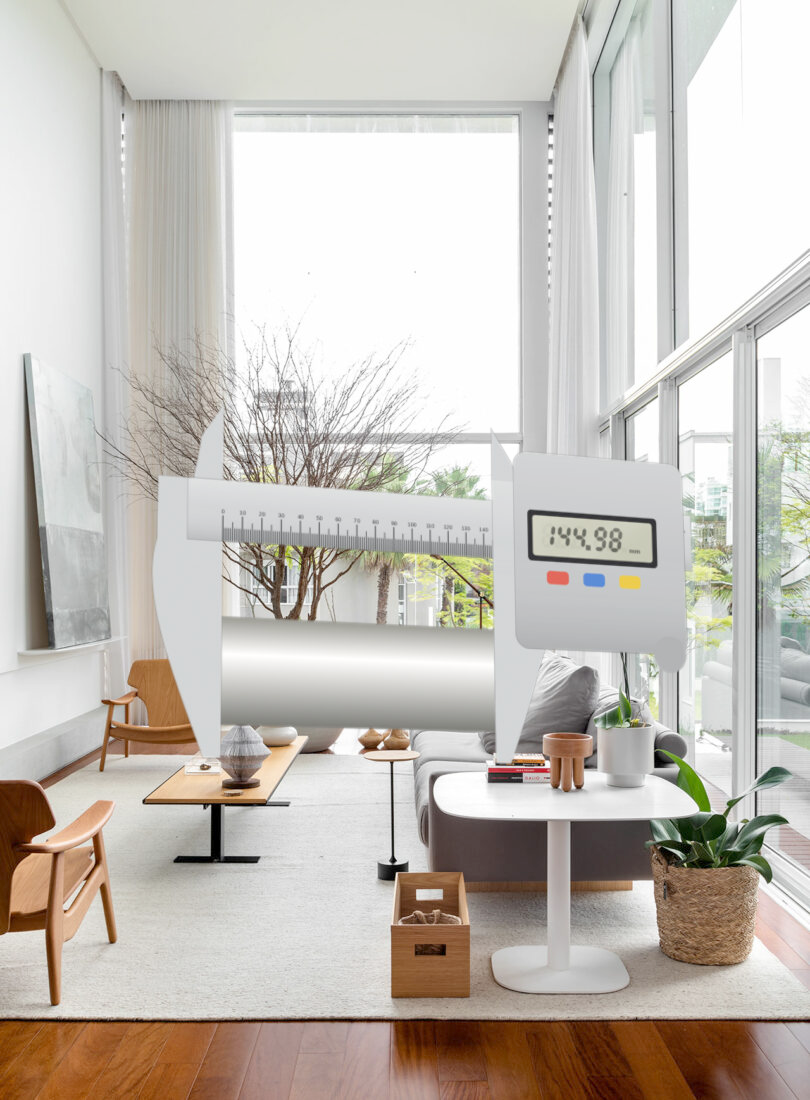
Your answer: 144.98mm
